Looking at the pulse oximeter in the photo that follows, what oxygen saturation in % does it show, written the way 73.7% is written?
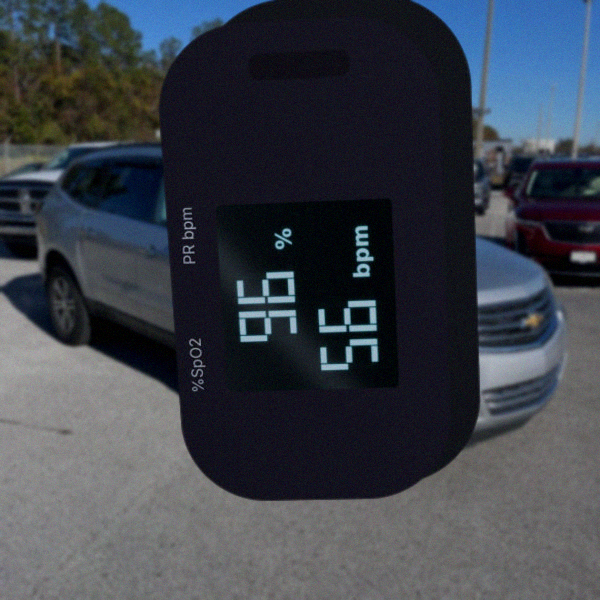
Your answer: 96%
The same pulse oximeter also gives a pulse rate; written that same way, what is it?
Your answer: 56bpm
